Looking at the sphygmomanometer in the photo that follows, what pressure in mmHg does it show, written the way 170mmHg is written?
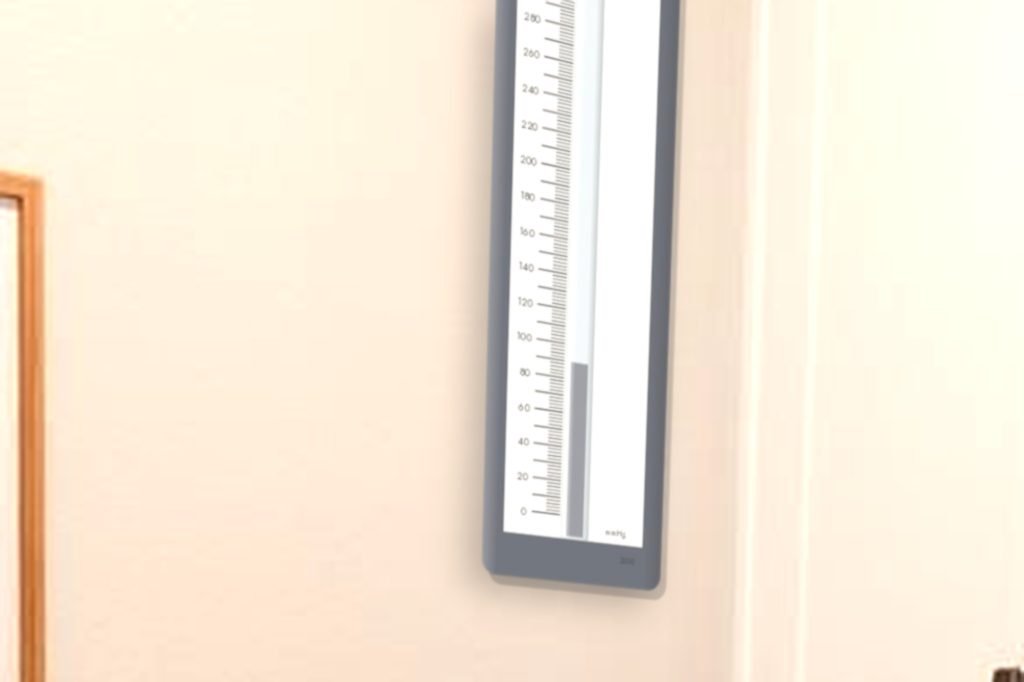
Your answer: 90mmHg
